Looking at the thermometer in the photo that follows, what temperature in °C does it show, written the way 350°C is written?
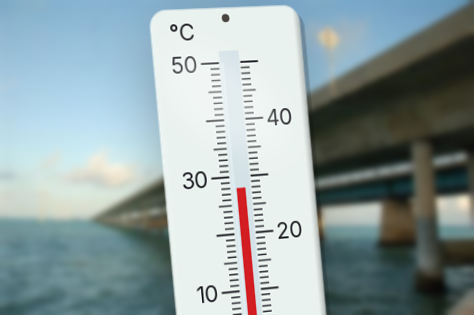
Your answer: 28°C
